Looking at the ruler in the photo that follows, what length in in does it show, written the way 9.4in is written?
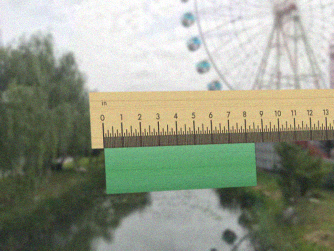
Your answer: 8.5in
